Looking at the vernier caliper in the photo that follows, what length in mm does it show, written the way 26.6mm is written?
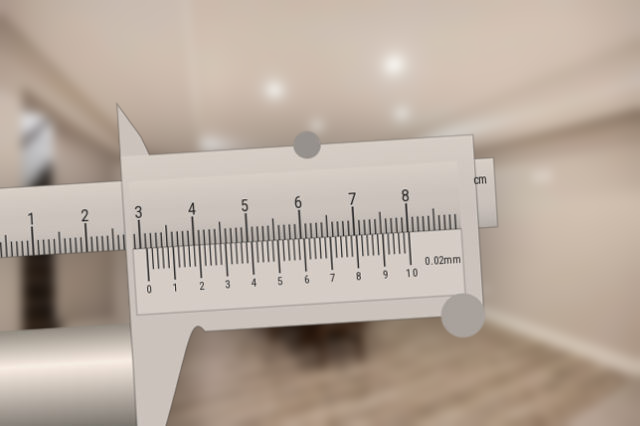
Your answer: 31.2mm
